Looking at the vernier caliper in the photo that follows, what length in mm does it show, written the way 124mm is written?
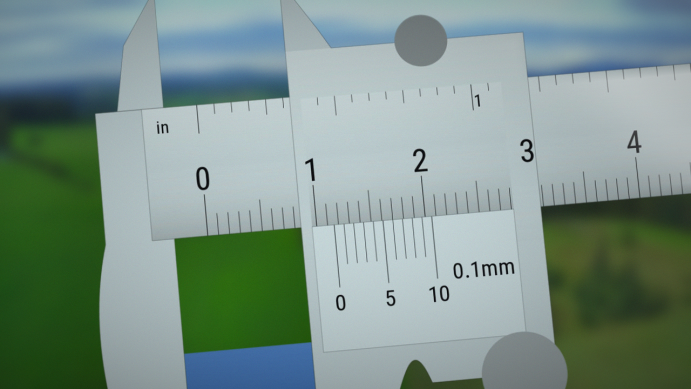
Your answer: 11.6mm
